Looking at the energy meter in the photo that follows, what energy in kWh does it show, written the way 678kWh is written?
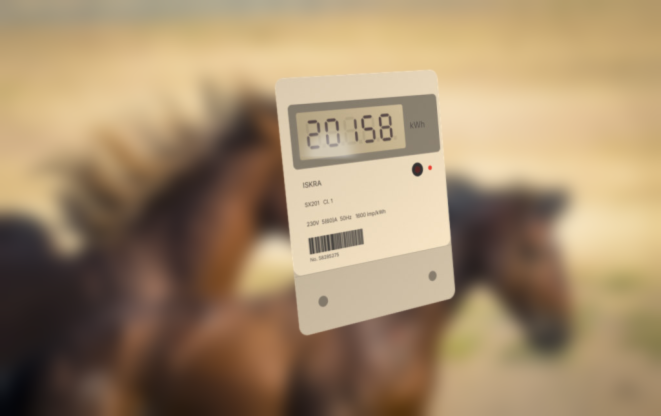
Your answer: 20158kWh
